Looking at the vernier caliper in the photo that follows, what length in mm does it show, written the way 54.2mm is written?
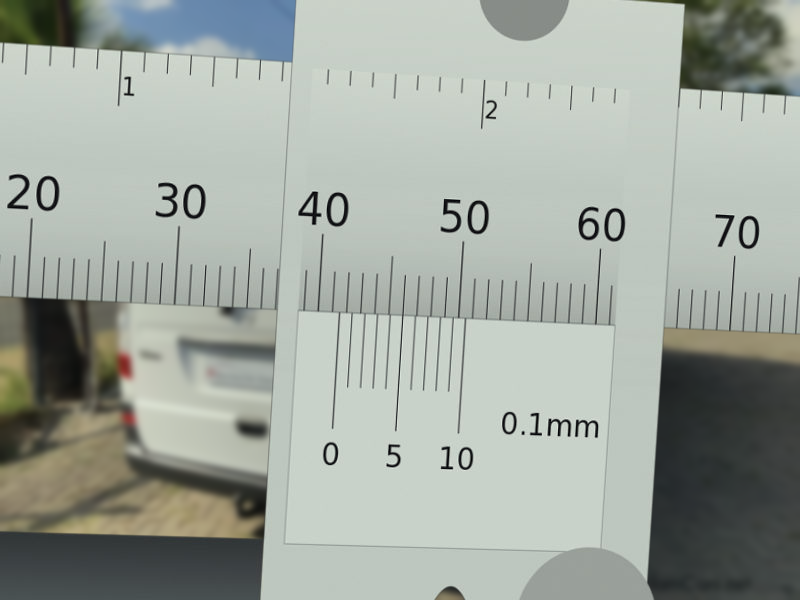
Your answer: 41.5mm
